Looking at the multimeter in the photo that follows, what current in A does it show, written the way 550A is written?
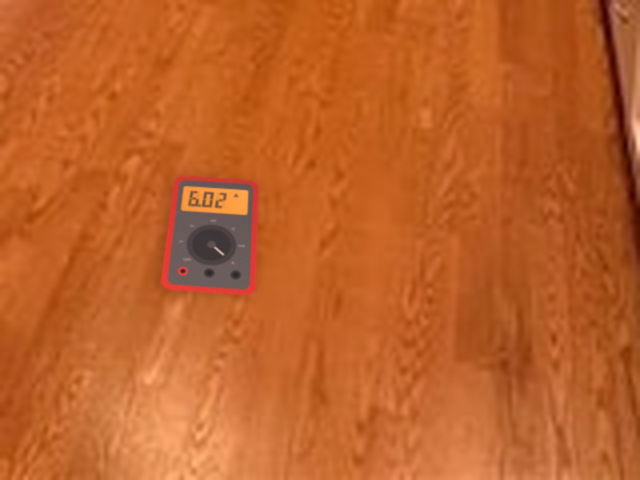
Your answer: 6.02A
